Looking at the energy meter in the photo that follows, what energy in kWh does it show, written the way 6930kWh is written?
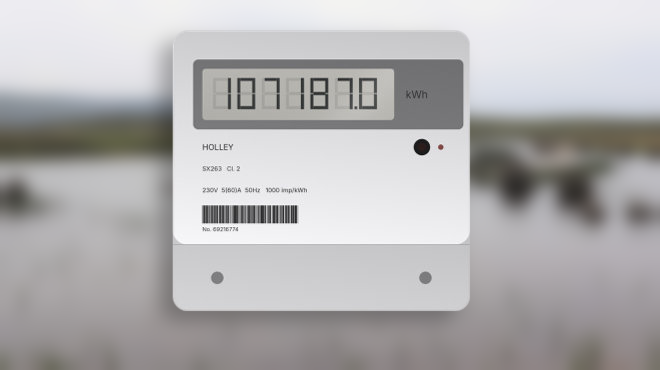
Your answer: 107187.0kWh
